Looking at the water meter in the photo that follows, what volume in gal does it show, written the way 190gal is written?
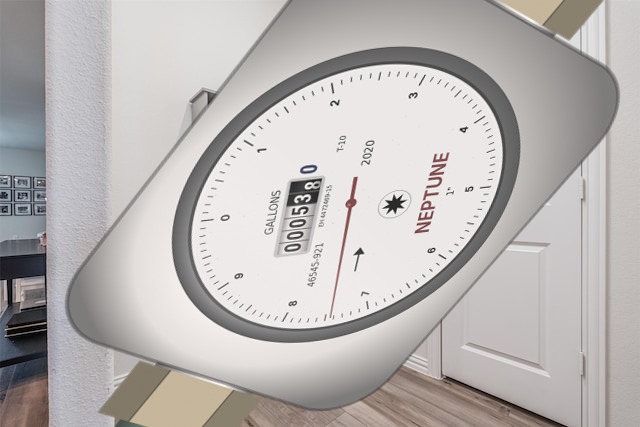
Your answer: 5377.4gal
